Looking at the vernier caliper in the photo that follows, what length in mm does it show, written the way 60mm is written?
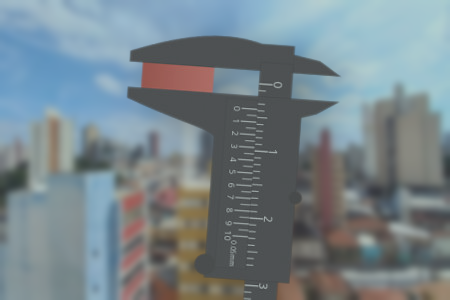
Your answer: 3.8mm
